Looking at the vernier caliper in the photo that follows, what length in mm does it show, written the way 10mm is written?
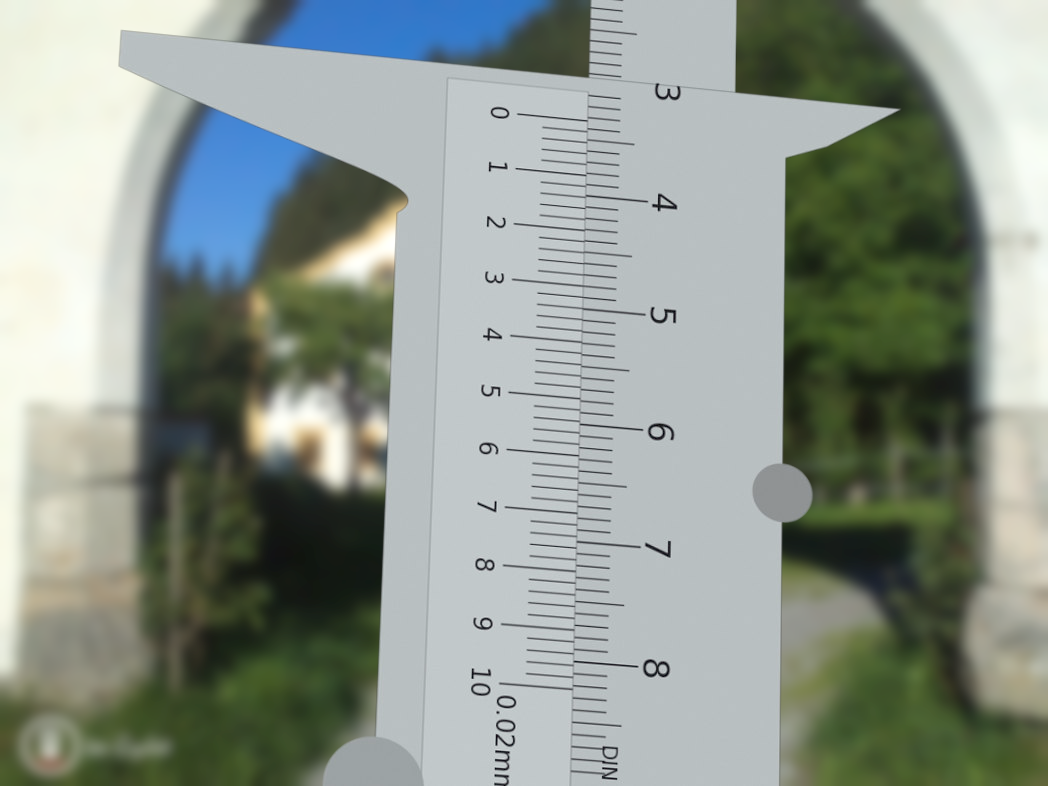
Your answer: 33.3mm
